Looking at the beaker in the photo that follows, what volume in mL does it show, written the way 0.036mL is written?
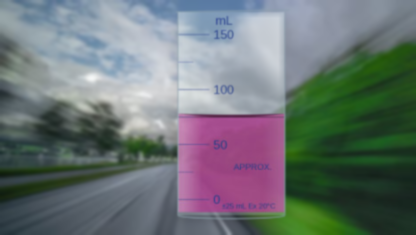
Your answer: 75mL
